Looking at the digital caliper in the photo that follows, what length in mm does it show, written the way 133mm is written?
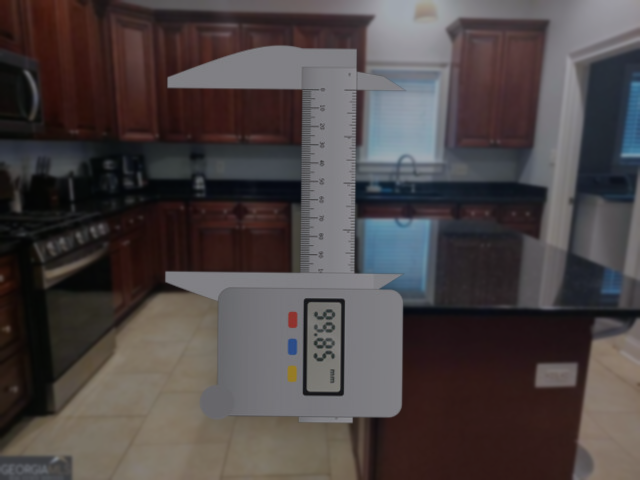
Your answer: 99.85mm
